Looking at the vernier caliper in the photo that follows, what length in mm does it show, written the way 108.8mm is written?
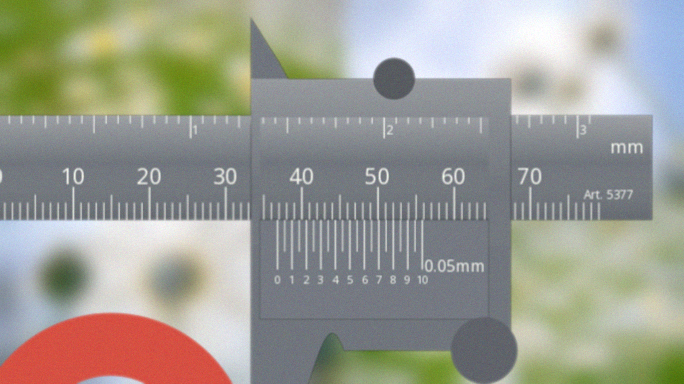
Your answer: 36.8mm
